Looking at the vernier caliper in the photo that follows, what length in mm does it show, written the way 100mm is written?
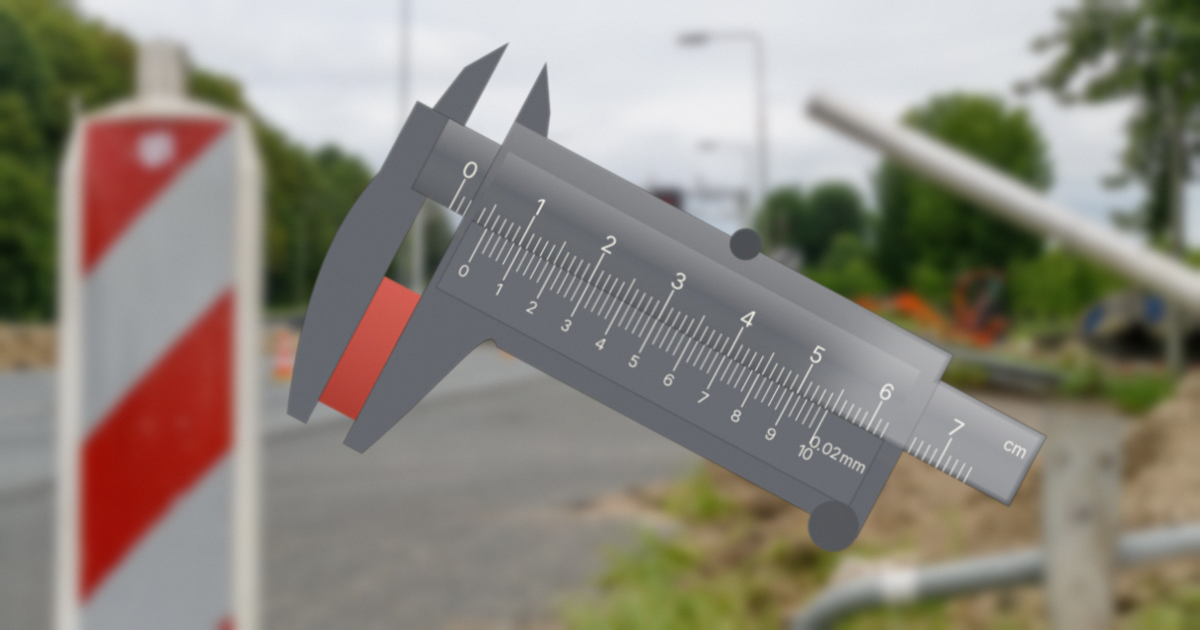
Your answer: 5.4mm
